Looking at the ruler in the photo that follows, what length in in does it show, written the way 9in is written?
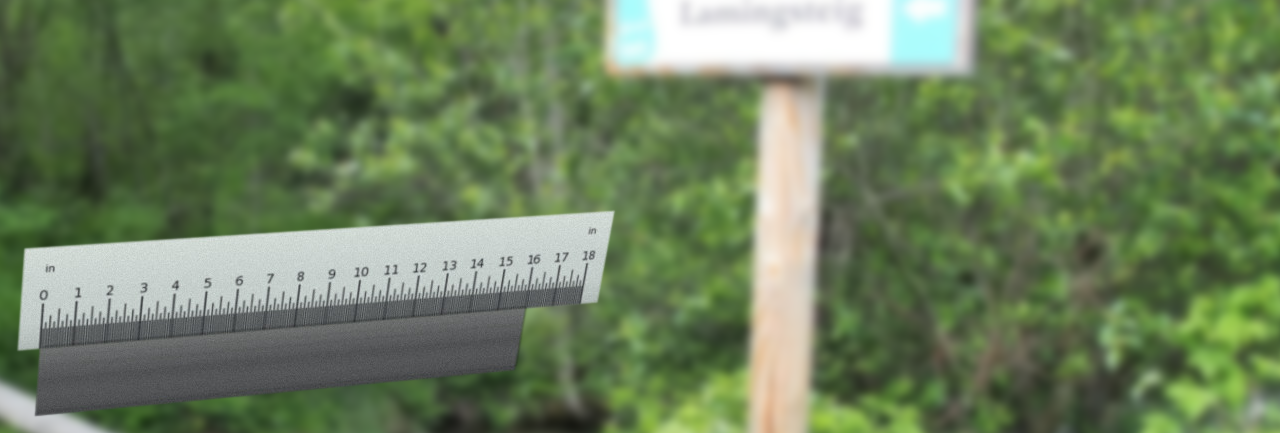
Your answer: 16in
